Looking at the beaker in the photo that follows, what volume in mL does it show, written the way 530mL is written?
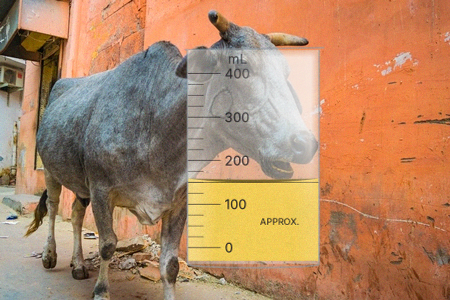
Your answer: 150mL
